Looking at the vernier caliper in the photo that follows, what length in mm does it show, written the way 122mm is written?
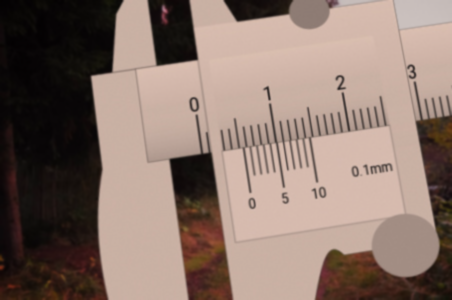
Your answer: 5.6mm
